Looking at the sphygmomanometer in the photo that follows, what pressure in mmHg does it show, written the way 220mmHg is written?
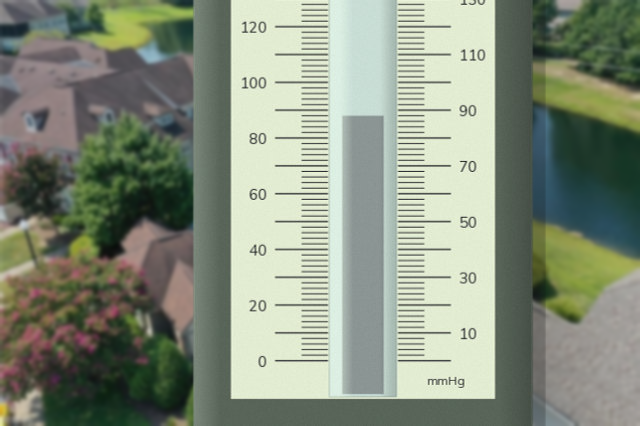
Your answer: 88mmHg
